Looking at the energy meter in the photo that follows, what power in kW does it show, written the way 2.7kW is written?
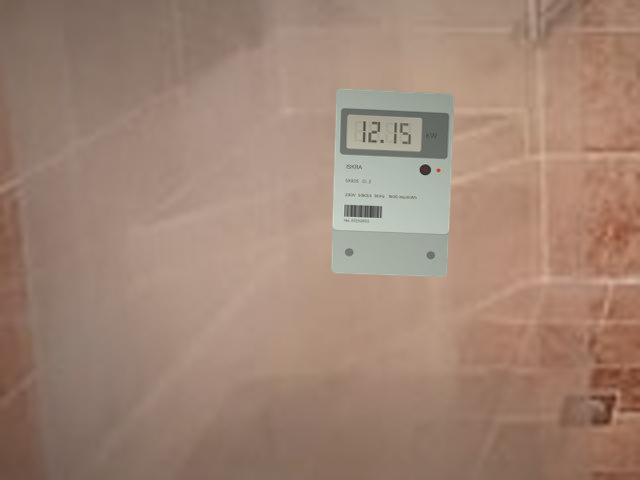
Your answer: 12.15kW
